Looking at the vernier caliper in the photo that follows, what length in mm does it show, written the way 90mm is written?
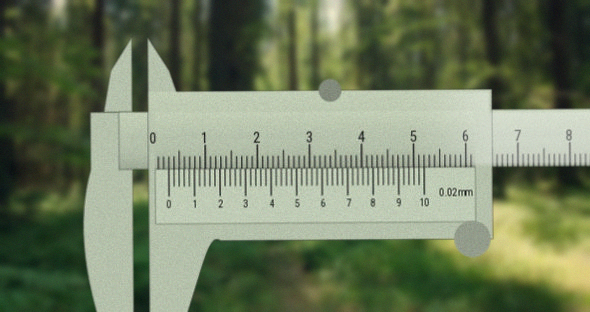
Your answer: 3.0mm
